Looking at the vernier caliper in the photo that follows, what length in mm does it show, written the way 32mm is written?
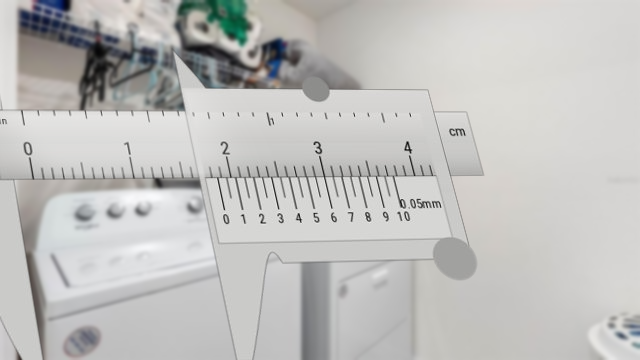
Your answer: 18.6mm
